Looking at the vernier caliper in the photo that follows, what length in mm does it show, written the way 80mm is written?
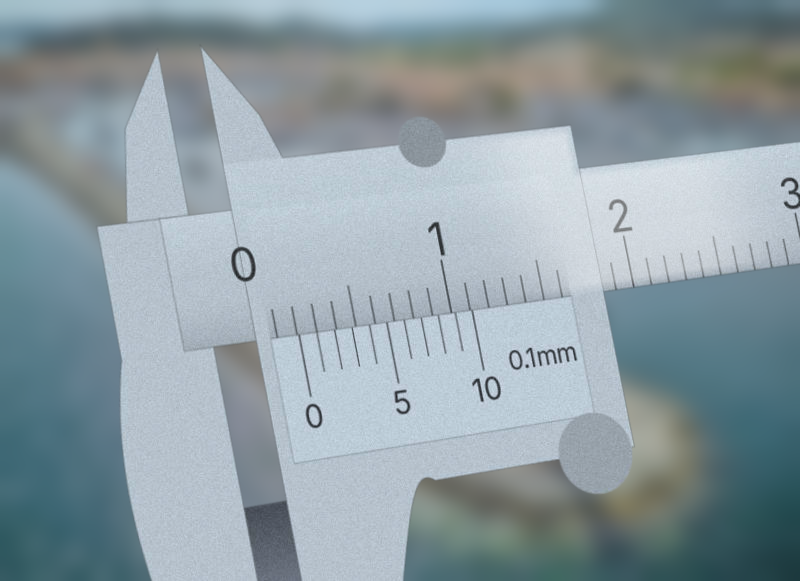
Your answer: 2.1mm
